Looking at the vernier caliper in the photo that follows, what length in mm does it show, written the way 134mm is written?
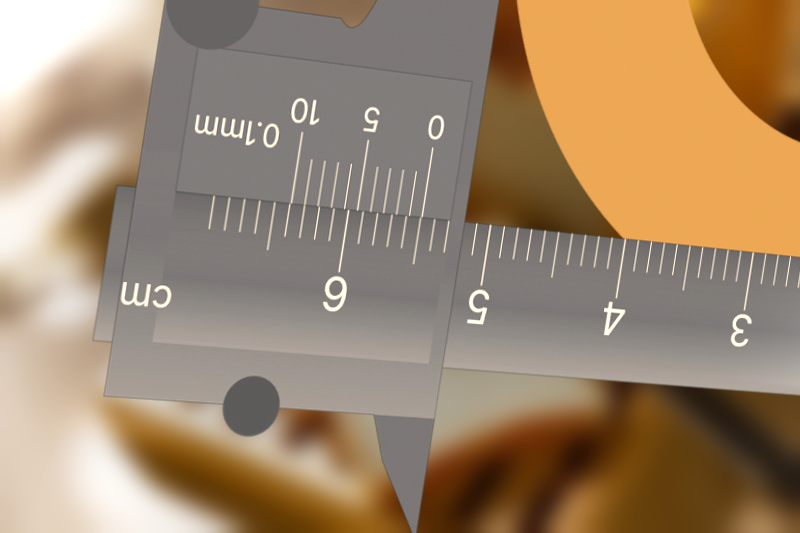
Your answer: 54.9mm
